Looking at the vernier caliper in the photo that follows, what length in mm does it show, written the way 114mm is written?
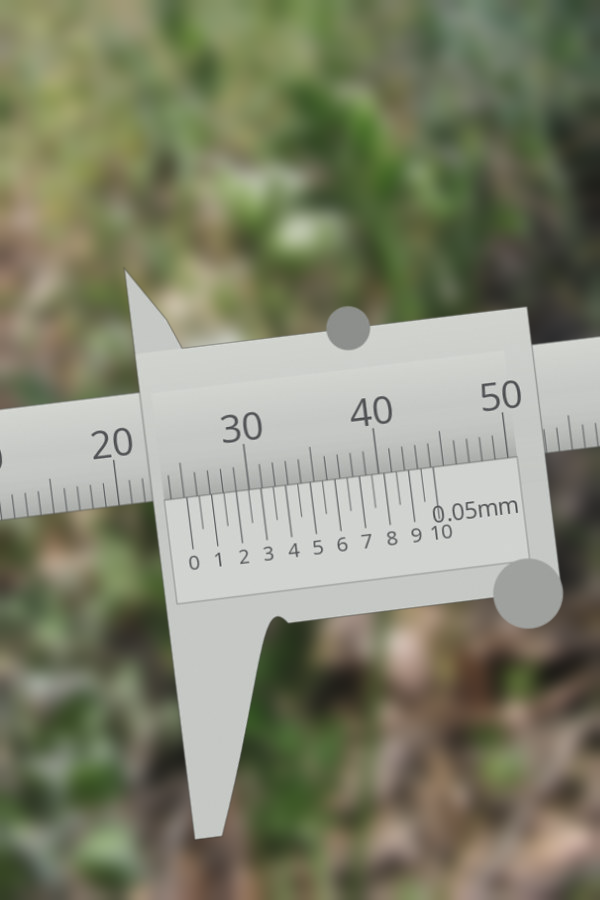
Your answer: 25.2mm
